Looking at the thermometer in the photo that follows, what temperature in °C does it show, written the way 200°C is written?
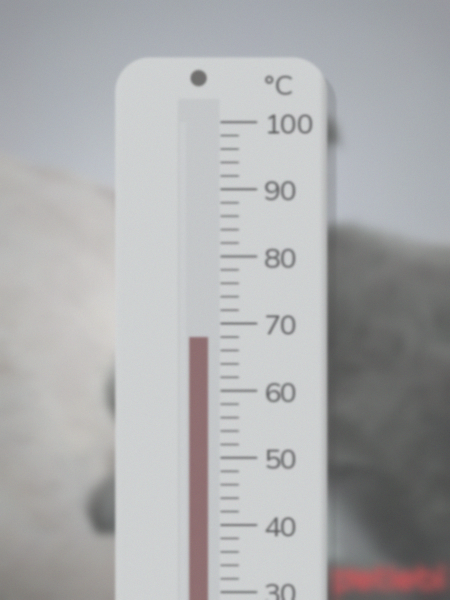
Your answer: 68°C
